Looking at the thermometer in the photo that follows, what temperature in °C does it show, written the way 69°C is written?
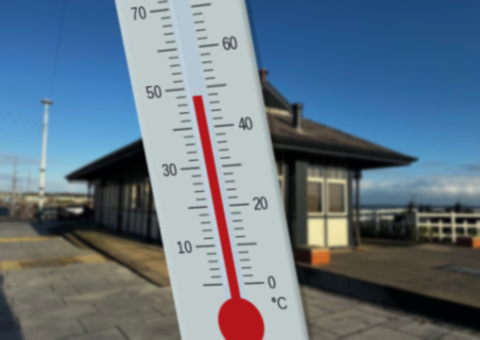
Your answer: 48°C
